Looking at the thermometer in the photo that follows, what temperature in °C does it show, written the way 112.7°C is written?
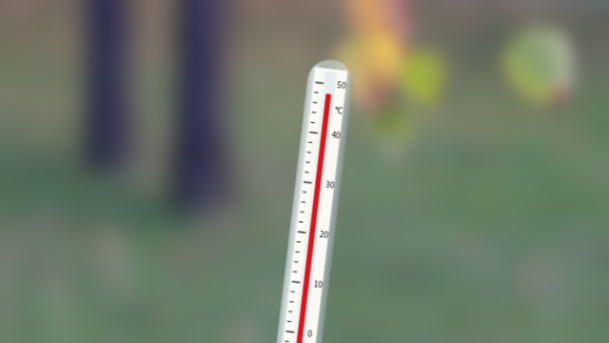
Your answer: 48°C
